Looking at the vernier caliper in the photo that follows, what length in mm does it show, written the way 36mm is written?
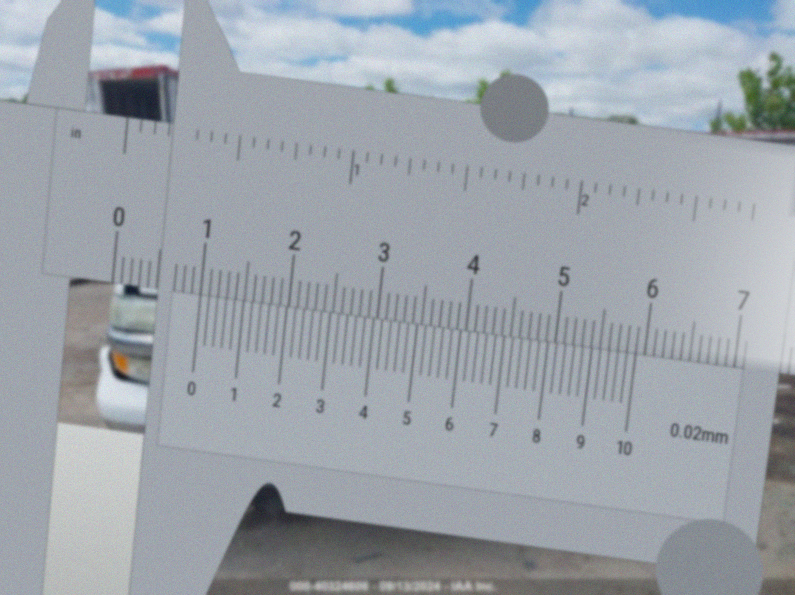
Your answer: 10.0mm
